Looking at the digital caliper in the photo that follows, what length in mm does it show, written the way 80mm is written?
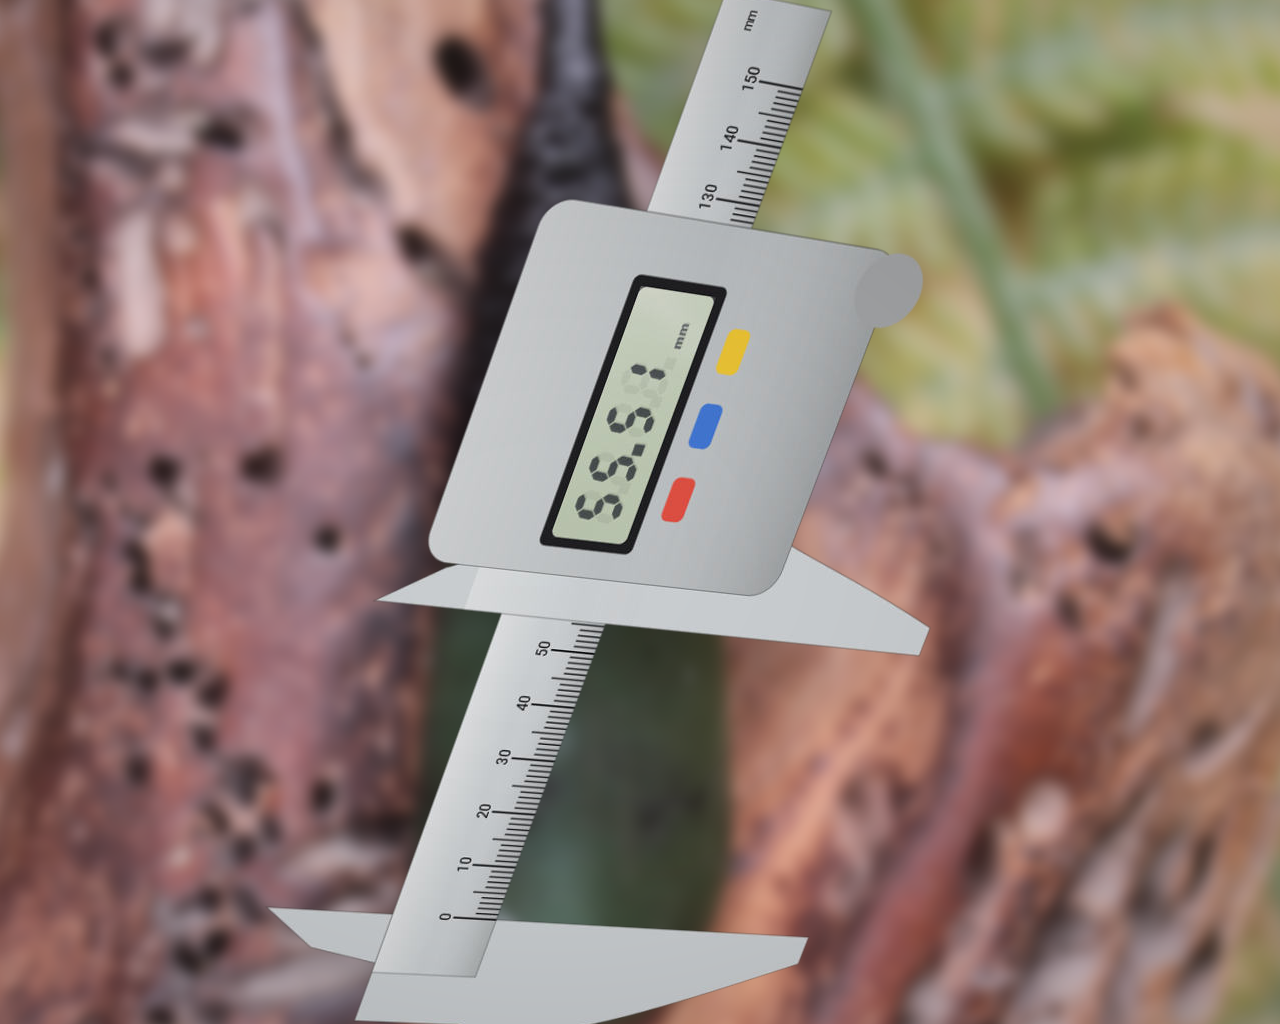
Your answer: 55.51mm
